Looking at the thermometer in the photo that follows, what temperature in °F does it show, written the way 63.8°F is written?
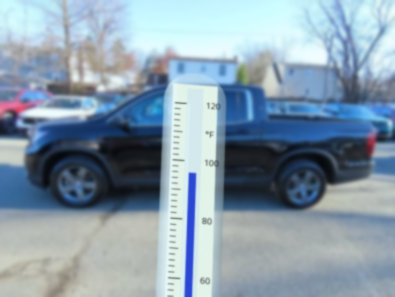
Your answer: 96°F
